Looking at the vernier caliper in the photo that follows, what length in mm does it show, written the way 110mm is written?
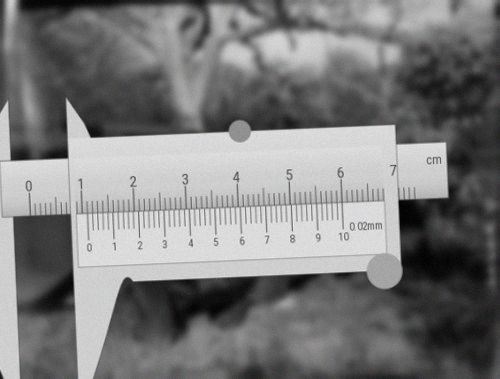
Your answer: 11.0mm
